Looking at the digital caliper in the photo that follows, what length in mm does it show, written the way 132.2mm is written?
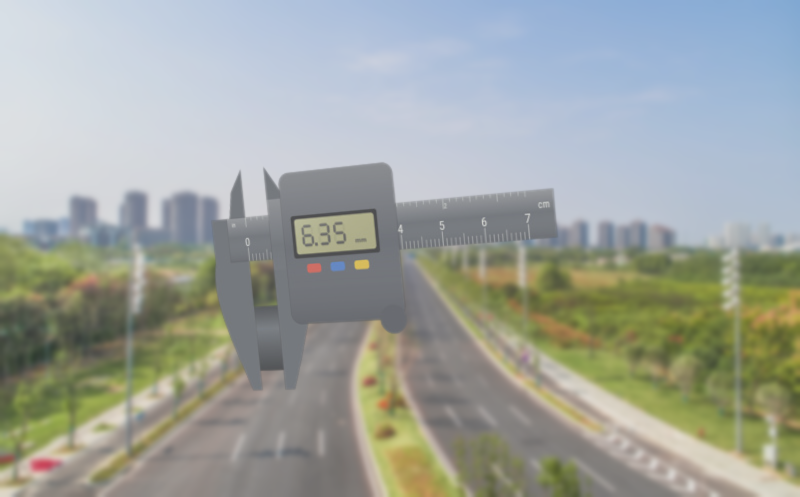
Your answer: 6.35mm
